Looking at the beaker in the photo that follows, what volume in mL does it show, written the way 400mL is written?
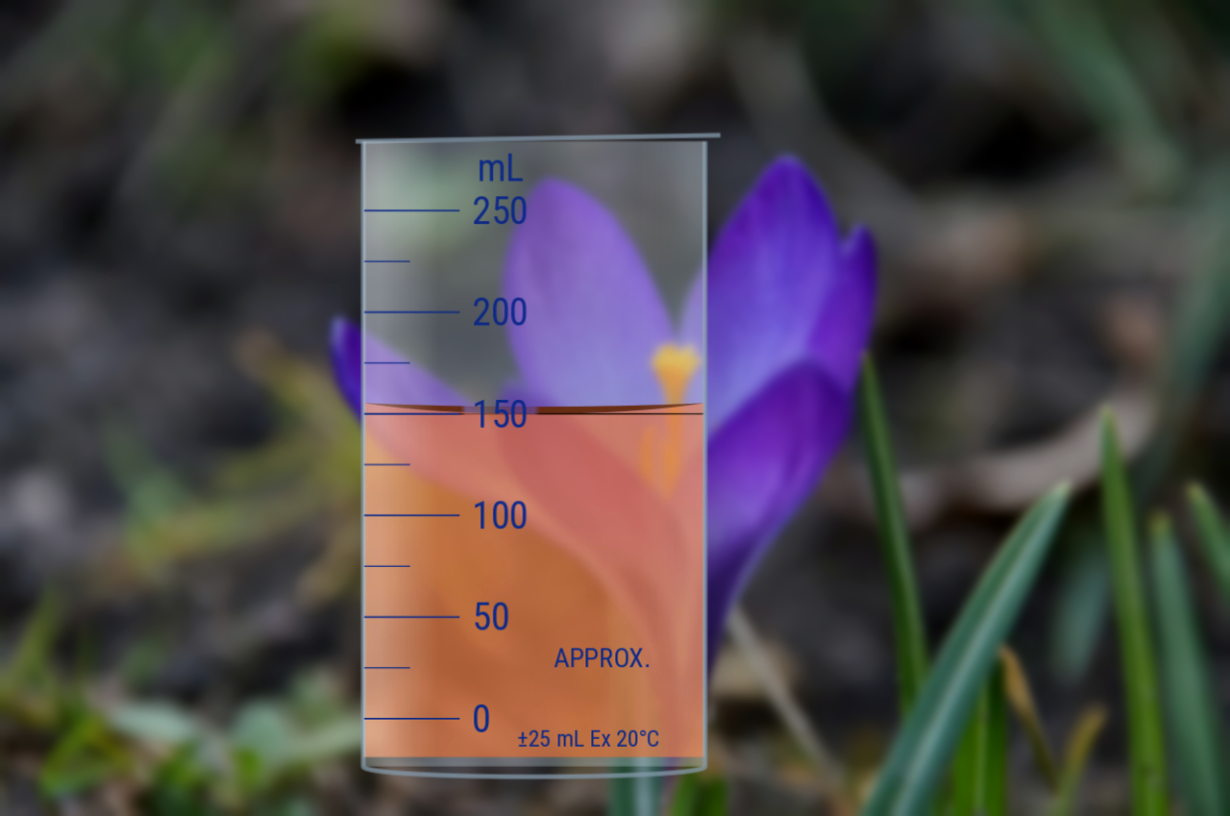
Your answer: 150mL
